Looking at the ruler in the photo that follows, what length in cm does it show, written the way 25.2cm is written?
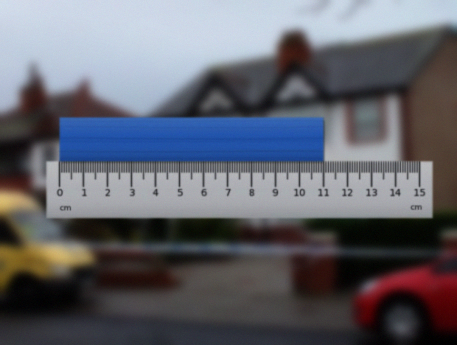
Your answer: 11cm
